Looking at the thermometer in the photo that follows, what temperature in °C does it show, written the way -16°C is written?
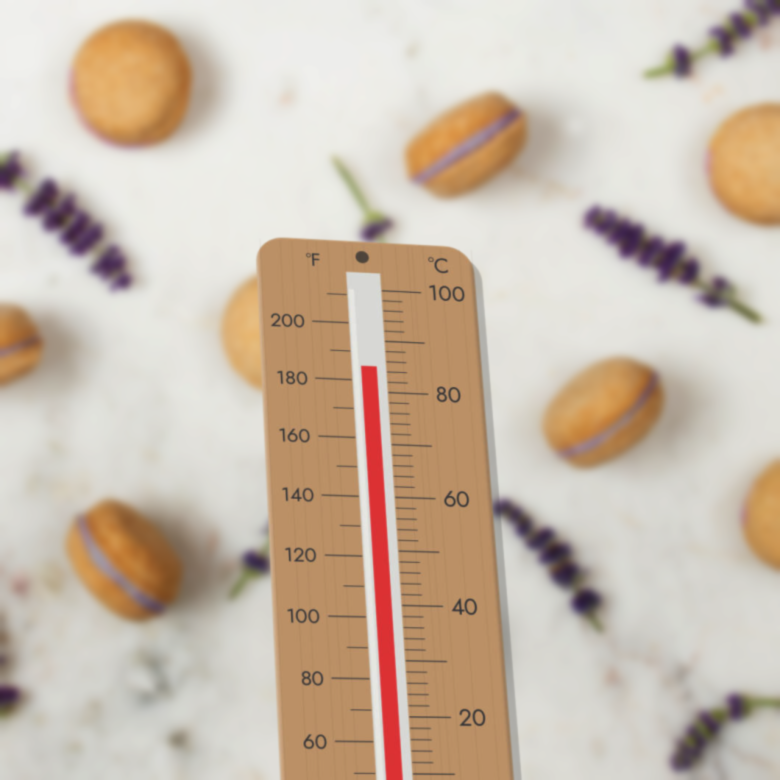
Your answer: 85°C
